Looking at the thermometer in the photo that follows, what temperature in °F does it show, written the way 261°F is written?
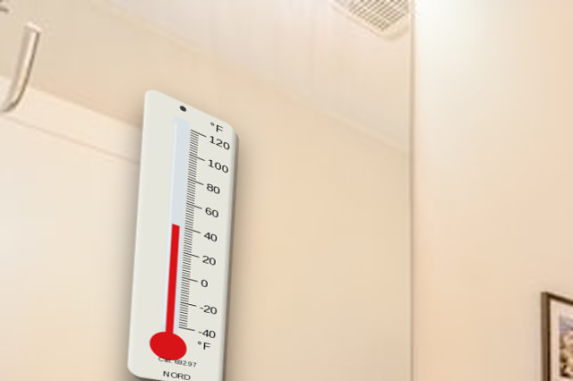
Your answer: 40°F
